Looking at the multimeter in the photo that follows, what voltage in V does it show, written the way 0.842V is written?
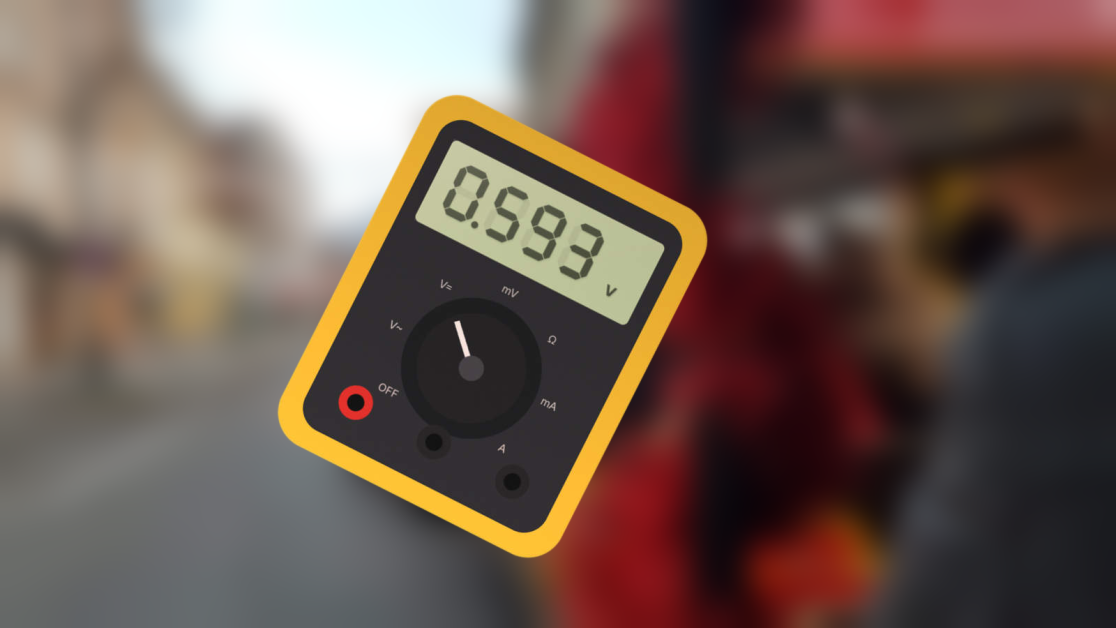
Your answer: 0.593V
